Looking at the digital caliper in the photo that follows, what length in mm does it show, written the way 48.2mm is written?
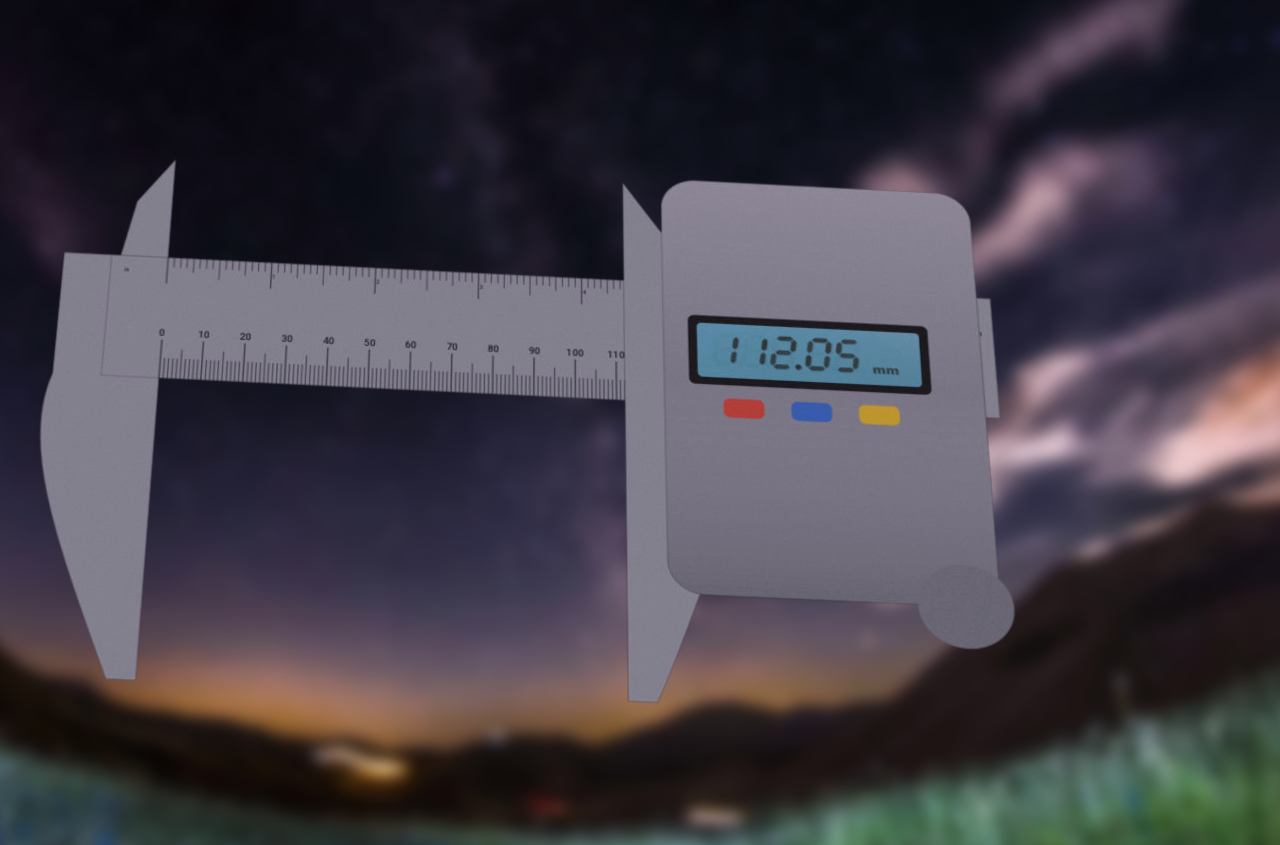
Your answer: 112.05mm
